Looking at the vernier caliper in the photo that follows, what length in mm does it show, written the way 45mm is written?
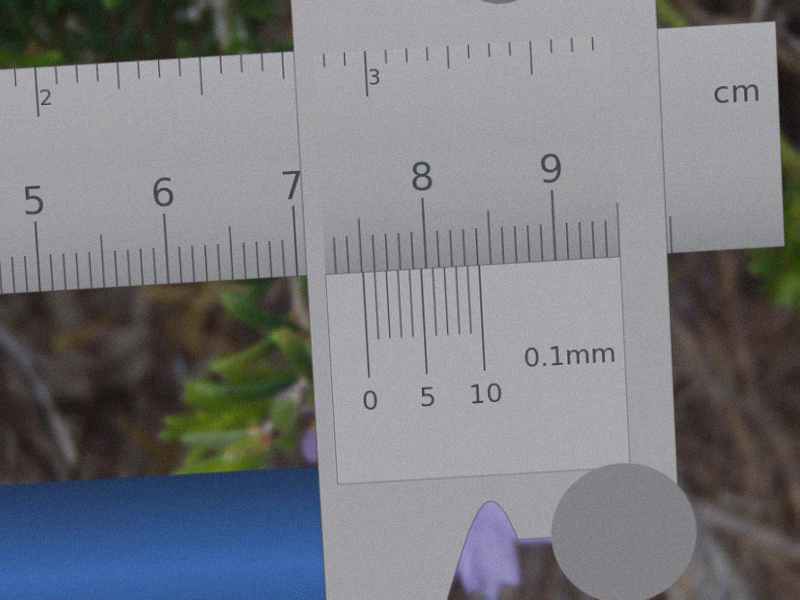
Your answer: 75.1mm
